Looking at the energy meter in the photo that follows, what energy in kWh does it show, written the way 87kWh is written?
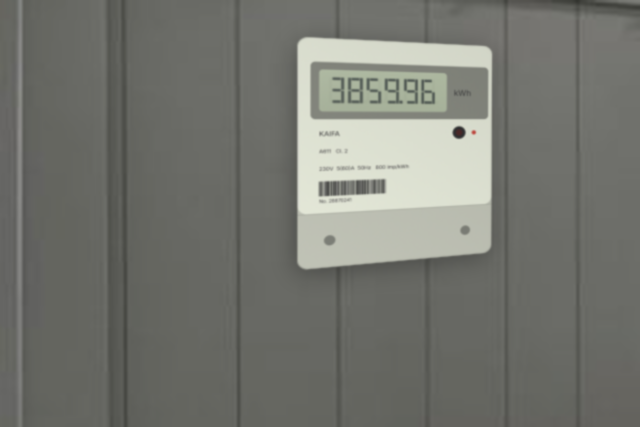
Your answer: 3859.96kWh
